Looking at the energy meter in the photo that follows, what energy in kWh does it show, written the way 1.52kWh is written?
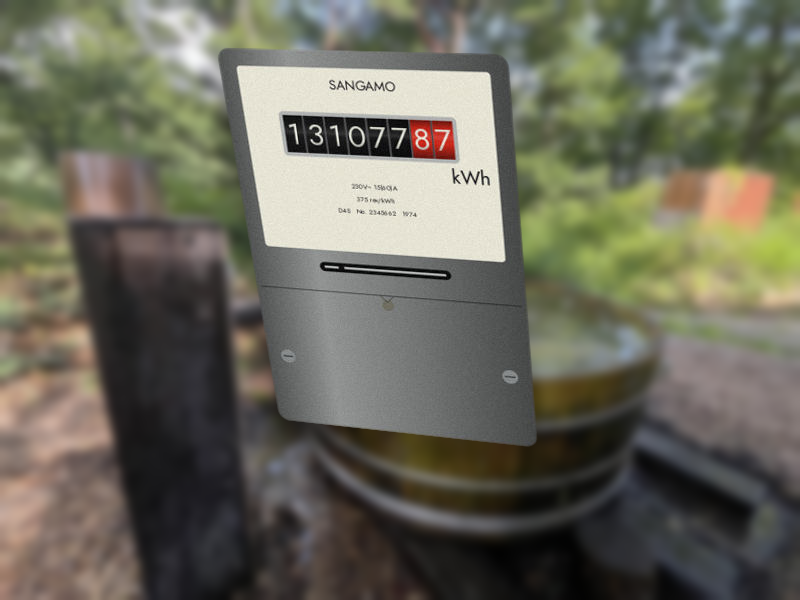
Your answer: 131077.87kWh
